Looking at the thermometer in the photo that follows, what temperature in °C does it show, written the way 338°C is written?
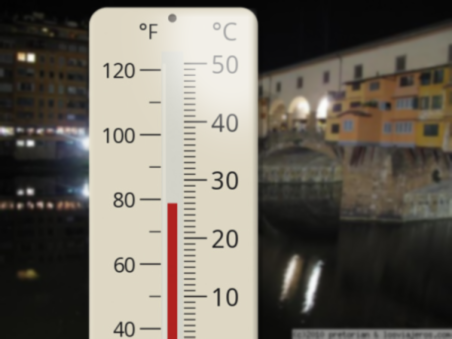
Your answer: 26°C
